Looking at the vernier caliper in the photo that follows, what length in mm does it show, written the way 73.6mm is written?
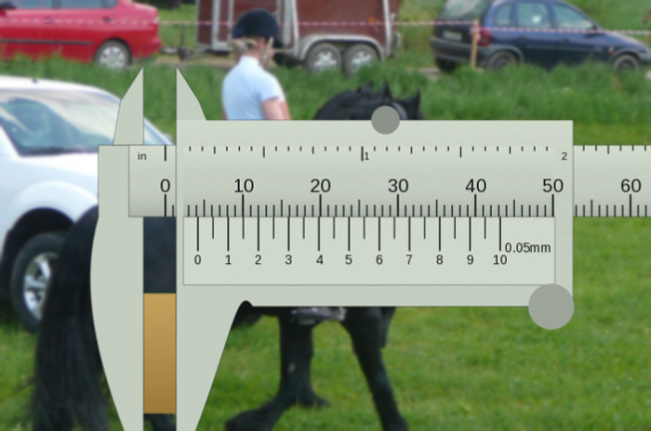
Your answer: 4.2mm
